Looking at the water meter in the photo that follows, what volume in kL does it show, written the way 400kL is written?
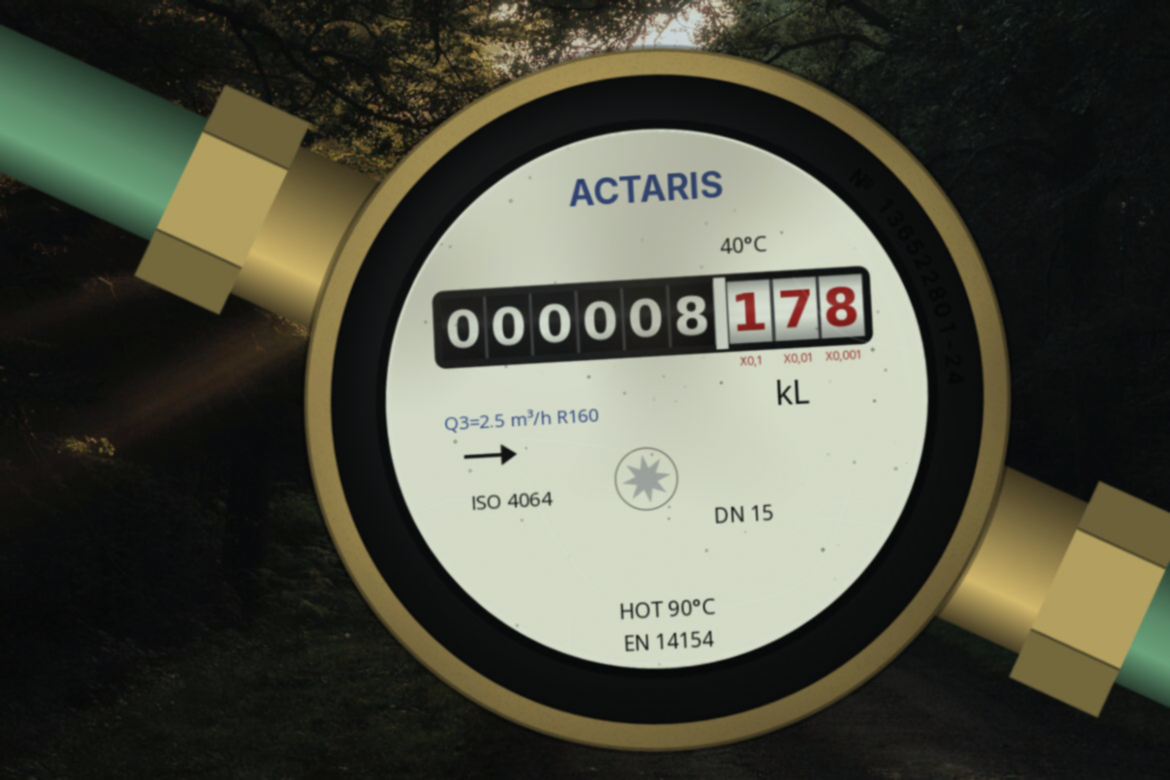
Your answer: 8.178kL
